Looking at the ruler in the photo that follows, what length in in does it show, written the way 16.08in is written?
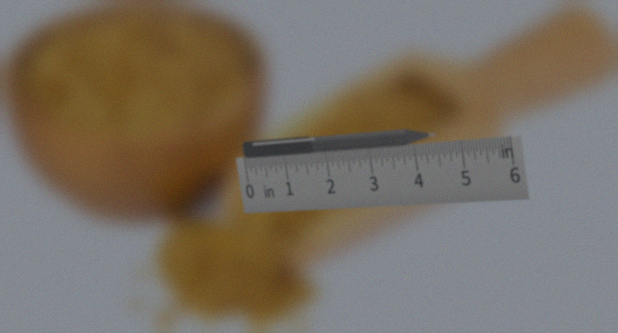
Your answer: 4.5in
